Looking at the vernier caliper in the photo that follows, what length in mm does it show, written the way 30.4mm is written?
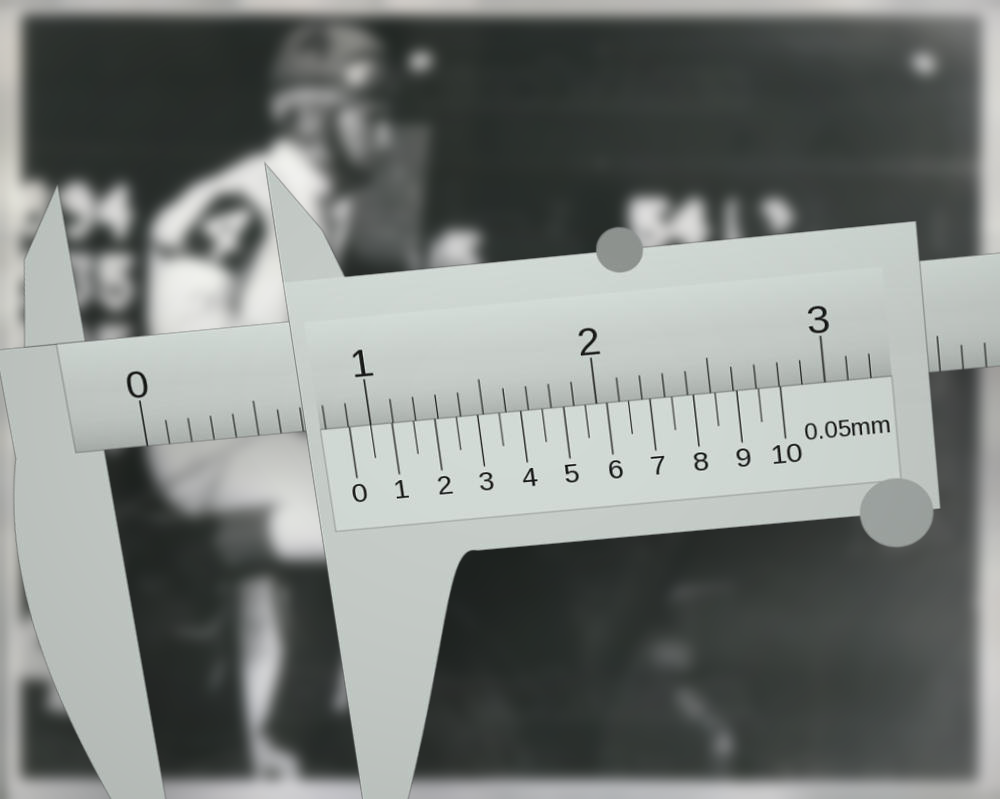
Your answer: 9.05mm
